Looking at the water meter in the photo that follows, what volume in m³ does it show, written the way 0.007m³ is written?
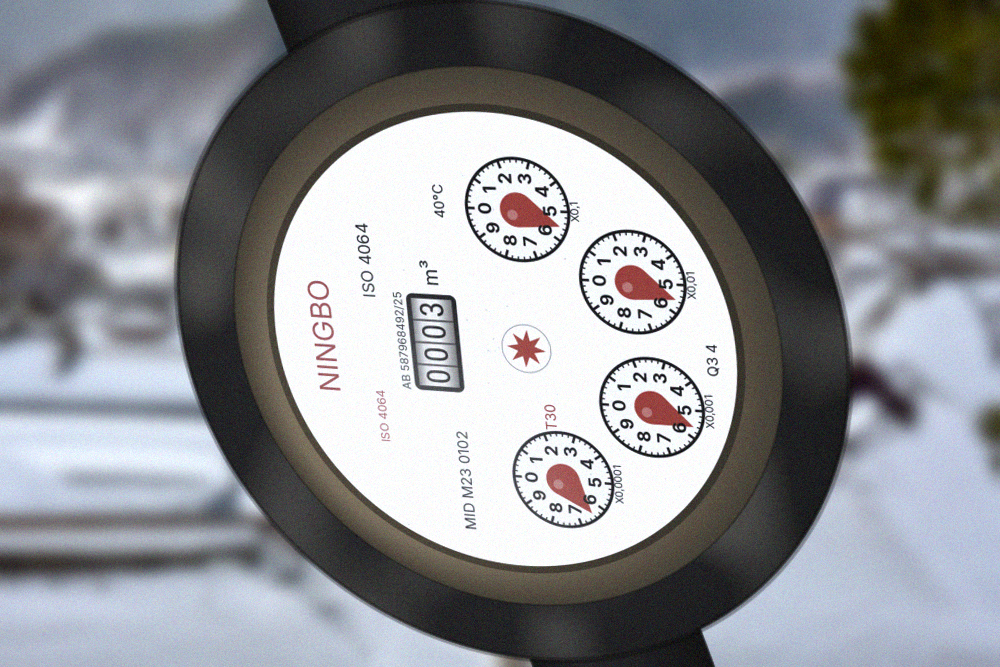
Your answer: 3.5556m³
